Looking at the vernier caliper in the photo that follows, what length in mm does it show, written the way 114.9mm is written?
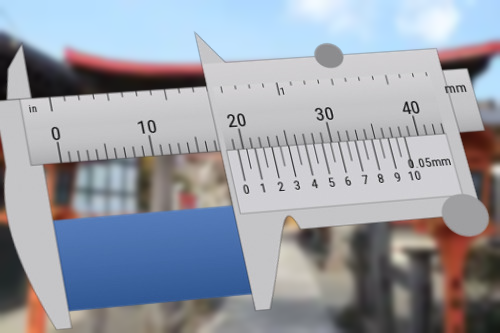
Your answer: 19.4mm
